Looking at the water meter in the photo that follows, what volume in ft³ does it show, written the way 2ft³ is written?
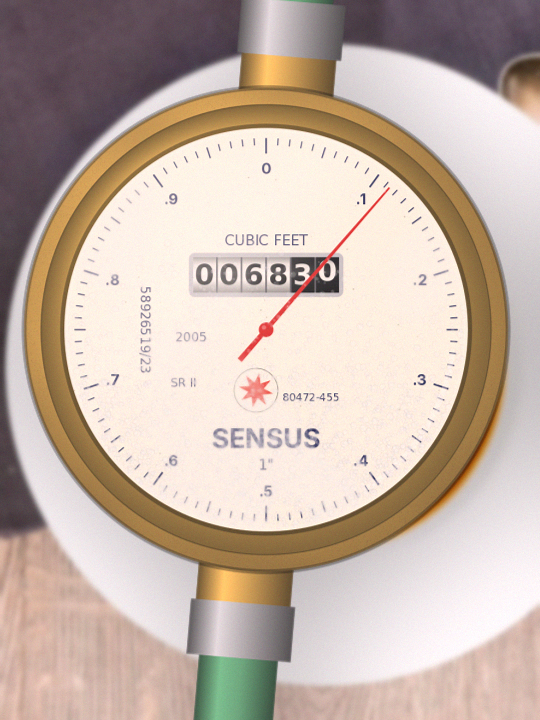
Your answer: 6830.11ft³
